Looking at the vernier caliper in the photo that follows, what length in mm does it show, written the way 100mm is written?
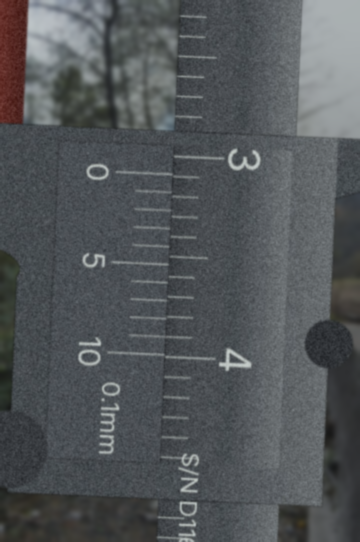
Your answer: 30.9mm
